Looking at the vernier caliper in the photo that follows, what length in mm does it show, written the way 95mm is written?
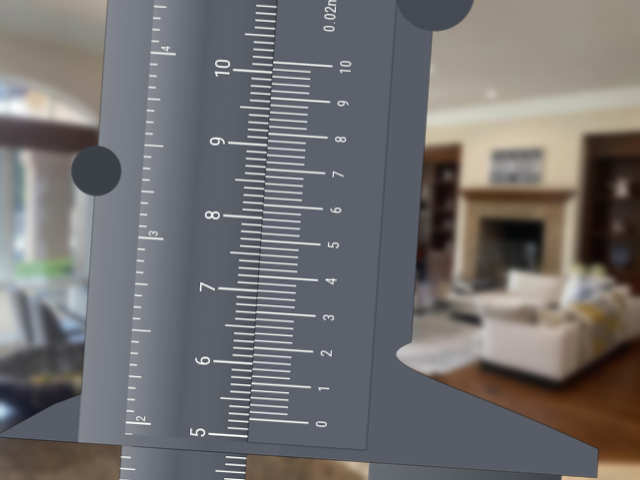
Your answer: 52.4mm
